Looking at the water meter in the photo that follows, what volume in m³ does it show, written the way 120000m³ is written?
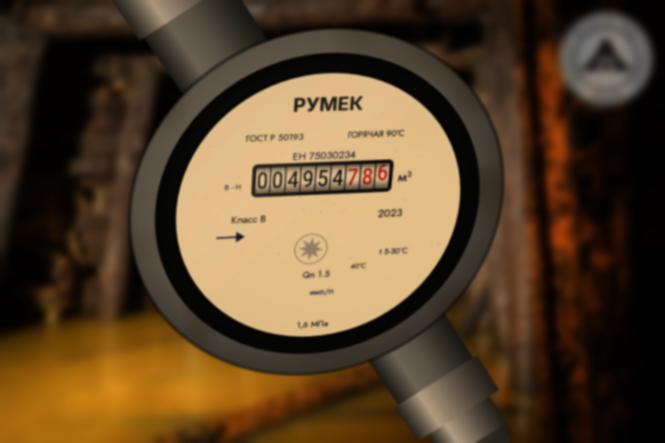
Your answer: 4954.786m³
